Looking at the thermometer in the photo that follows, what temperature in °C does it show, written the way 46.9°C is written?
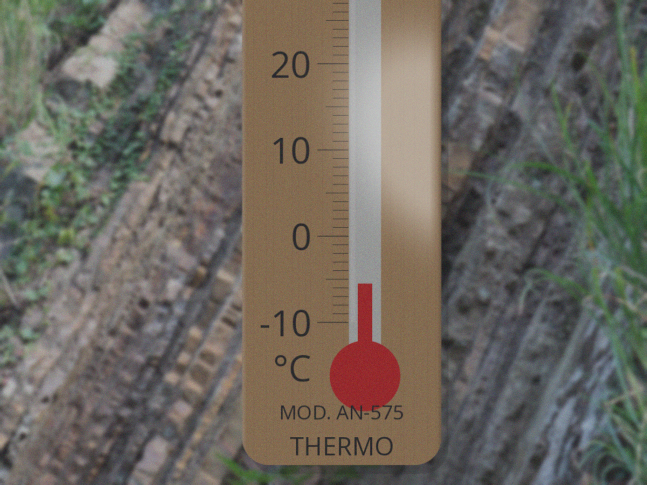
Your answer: -5.5°C
